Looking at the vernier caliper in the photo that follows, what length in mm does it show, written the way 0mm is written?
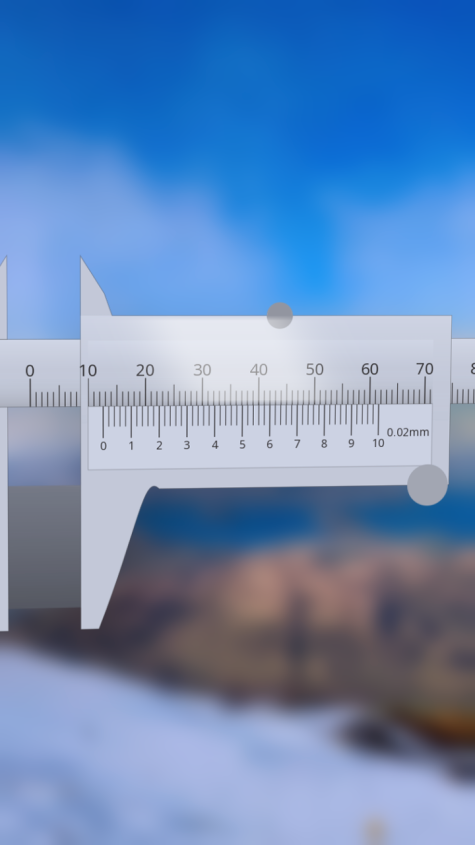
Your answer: 12.6mm
